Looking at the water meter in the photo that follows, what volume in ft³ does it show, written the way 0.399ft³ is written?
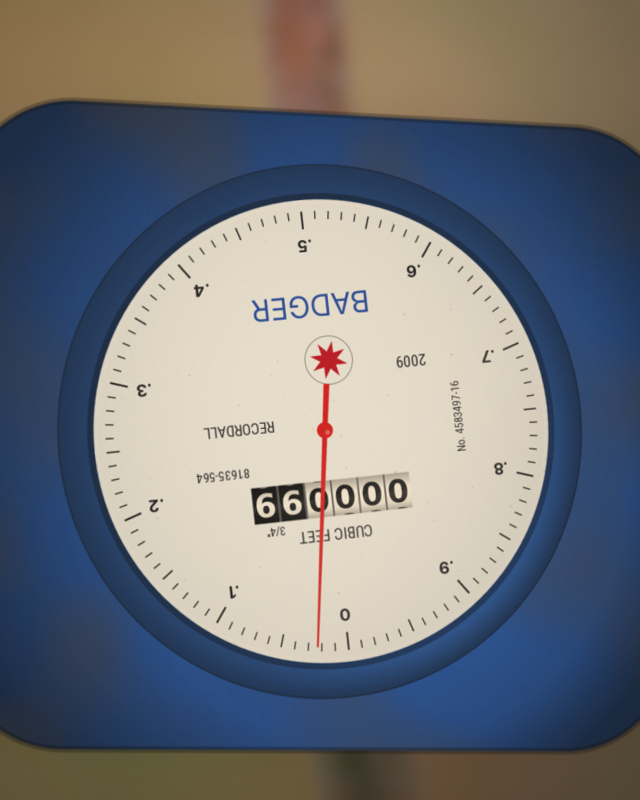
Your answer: 99.02ft³
